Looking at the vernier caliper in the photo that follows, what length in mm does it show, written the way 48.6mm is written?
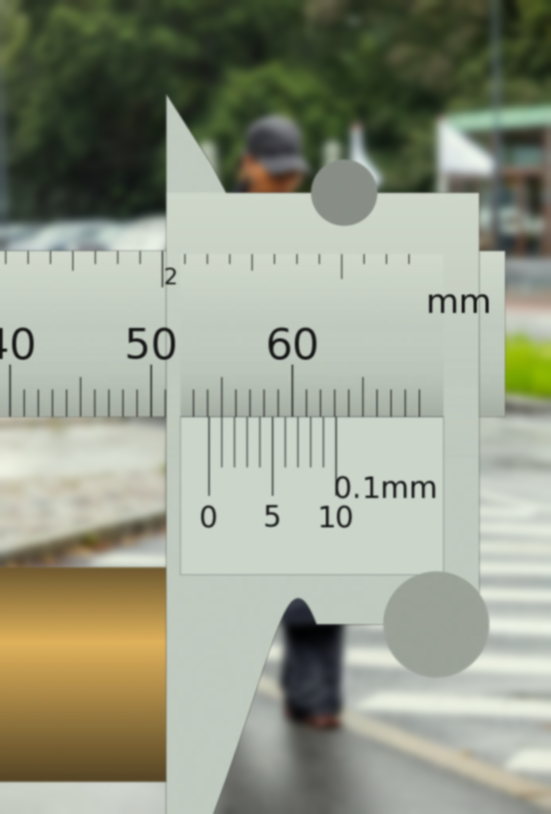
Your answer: 54.1mm
